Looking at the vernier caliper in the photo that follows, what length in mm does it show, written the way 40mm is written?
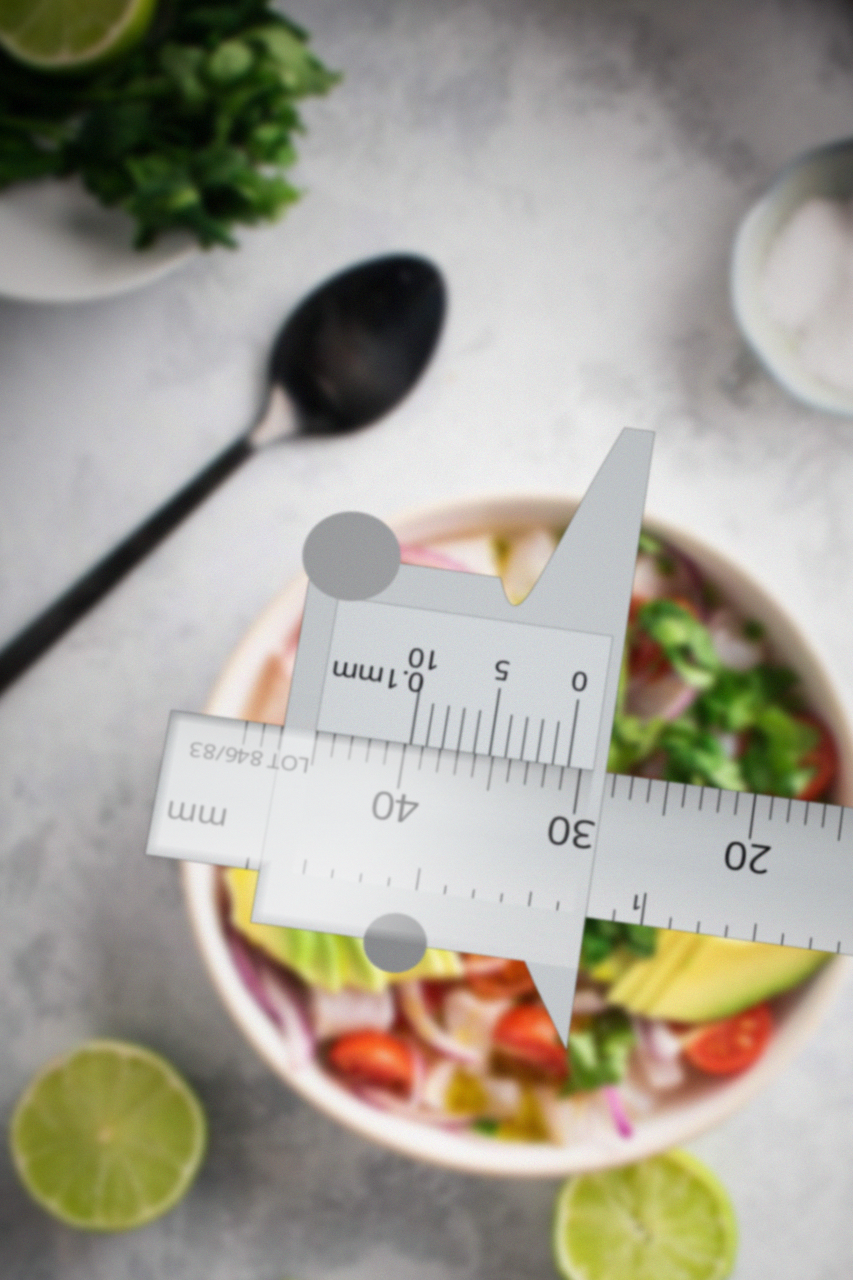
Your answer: 30.7mm
